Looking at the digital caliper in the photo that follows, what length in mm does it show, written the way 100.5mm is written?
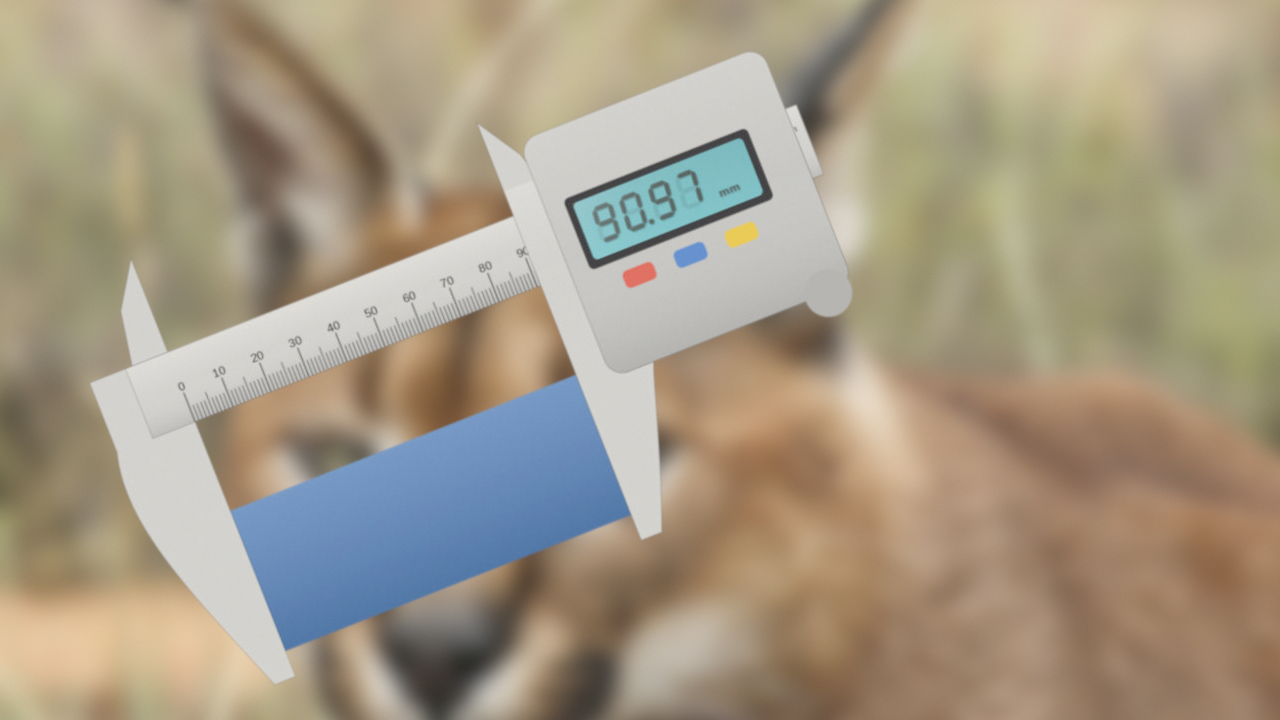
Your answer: 90.97mm
